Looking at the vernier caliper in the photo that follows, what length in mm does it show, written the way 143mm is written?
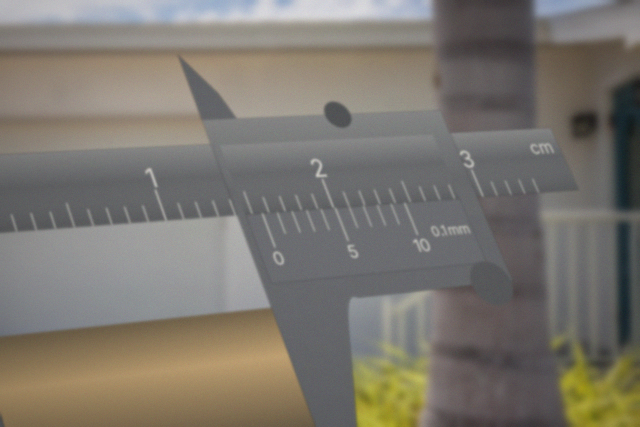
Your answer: 15.6mm
